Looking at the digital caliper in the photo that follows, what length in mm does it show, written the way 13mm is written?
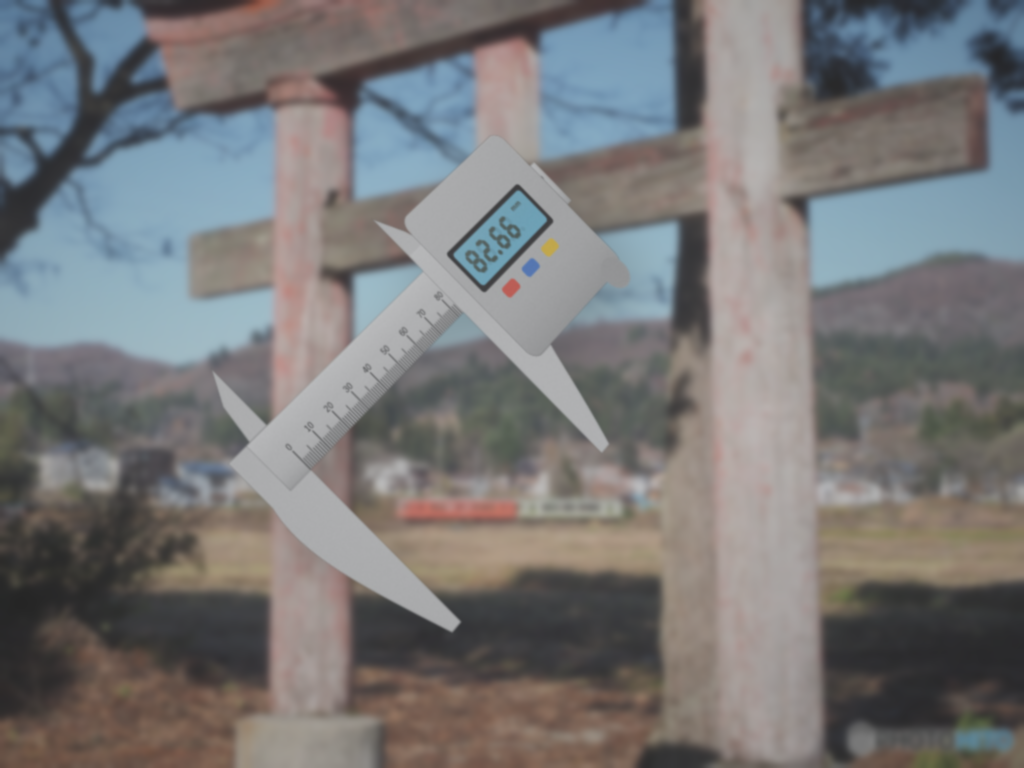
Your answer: 82.66mm
